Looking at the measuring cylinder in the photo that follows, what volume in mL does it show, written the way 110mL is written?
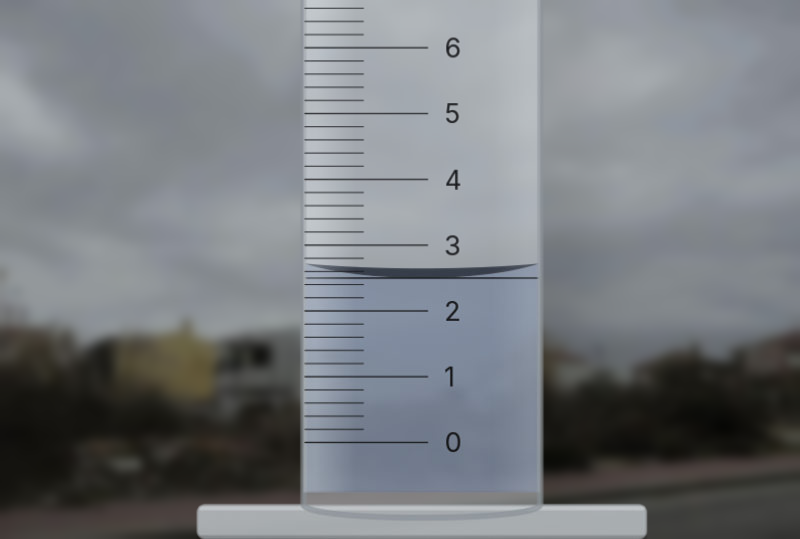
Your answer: 2.5mL
